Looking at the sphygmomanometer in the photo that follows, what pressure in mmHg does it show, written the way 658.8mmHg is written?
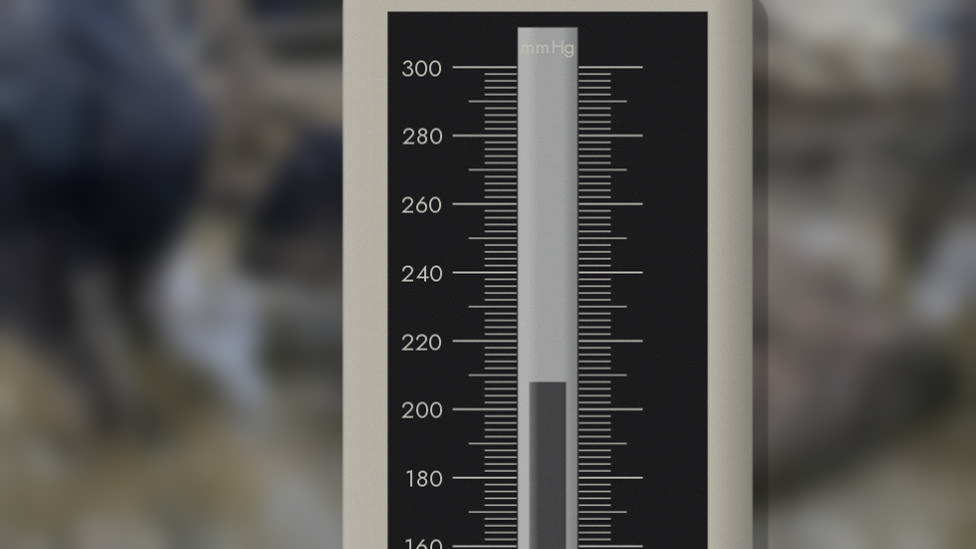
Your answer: 208mmHg
